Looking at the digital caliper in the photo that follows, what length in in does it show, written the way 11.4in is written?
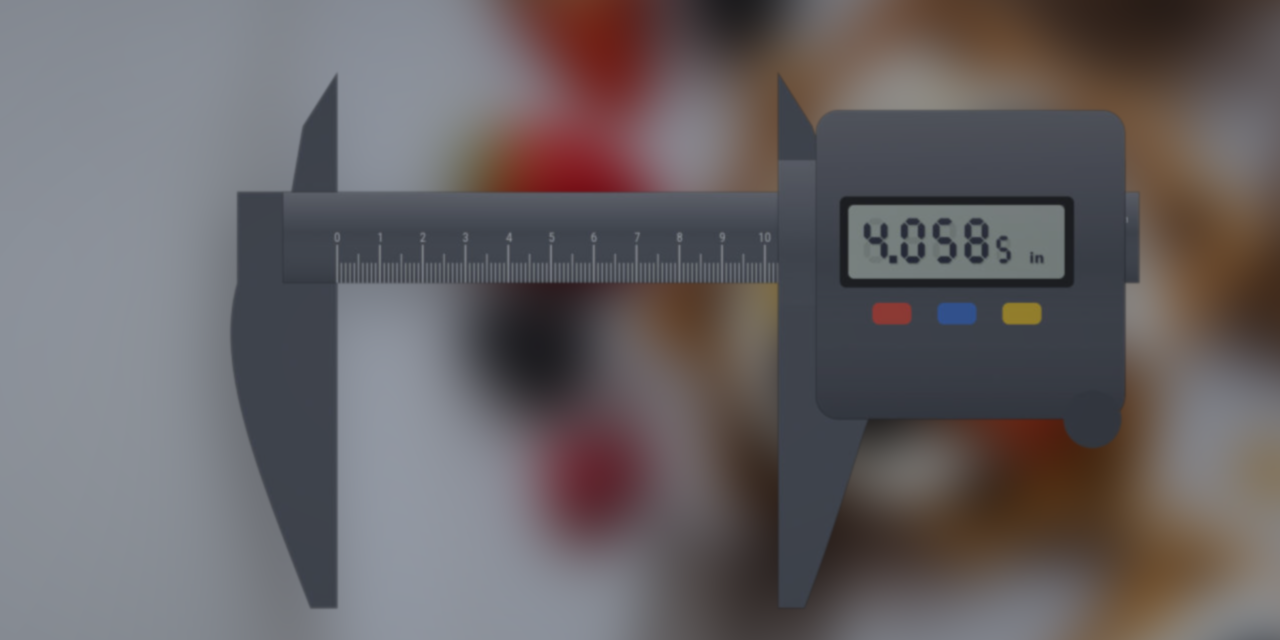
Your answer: 4.0585in
